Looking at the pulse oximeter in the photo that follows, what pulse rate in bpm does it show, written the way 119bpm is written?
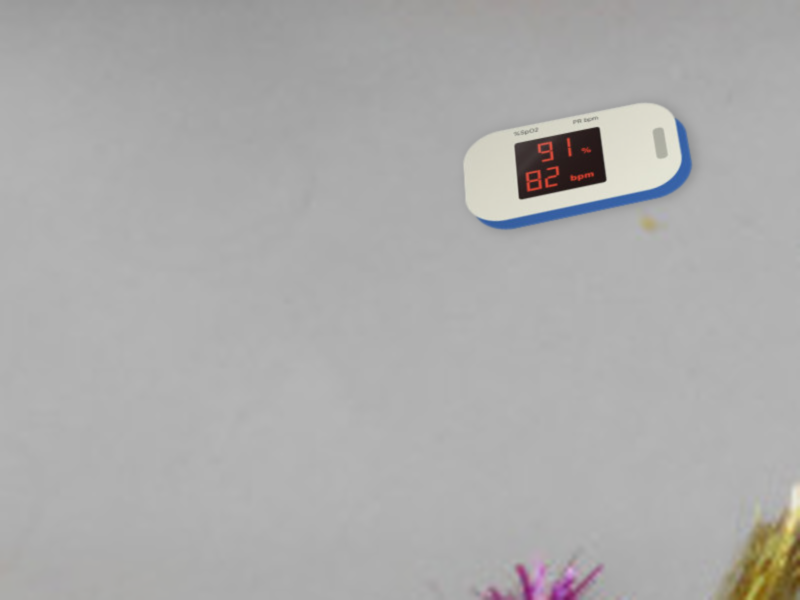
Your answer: 82bpm
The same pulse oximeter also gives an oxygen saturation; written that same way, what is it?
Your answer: 91%
